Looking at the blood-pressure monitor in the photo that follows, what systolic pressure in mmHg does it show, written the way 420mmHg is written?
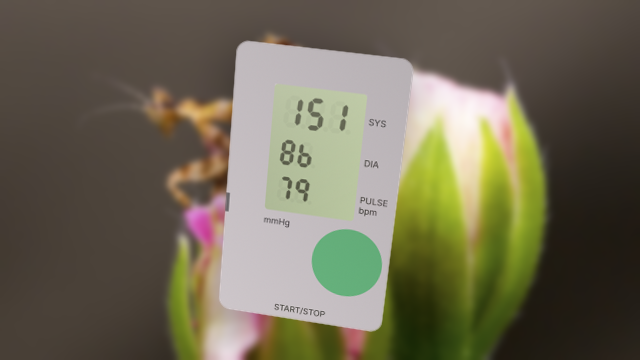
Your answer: 151mmHg
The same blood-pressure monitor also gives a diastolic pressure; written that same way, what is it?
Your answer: 86mmHg
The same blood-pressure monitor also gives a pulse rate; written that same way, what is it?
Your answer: 79bpm
